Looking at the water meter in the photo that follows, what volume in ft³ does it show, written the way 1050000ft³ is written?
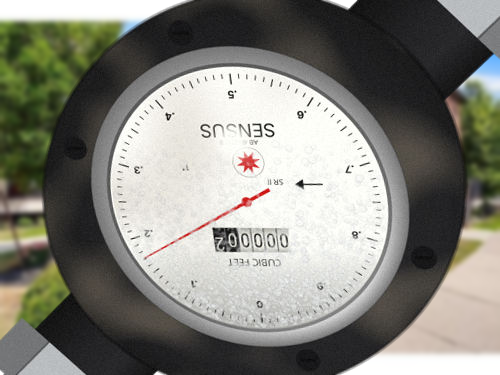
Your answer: 2.17ft³
